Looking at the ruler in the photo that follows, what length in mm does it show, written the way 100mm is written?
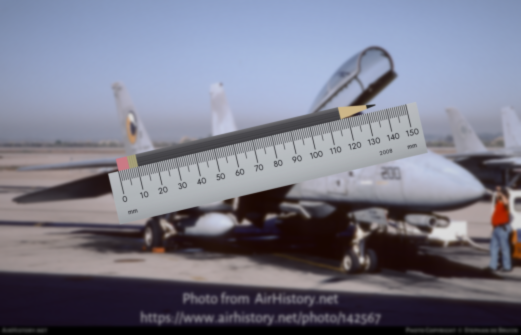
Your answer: 135mm
